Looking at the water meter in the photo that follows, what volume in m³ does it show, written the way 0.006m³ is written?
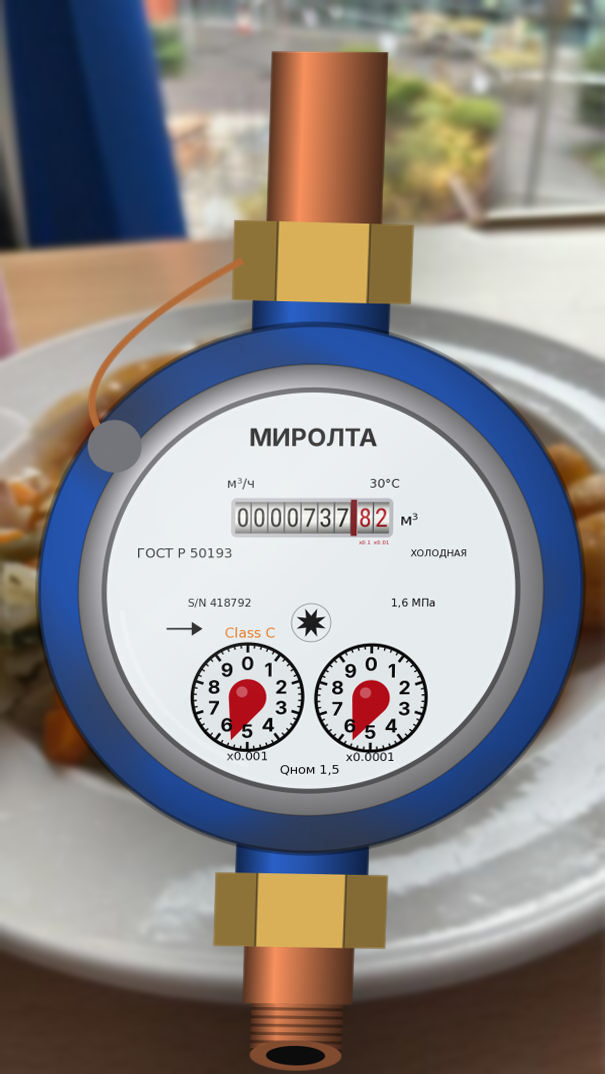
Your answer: 737.8255m³
